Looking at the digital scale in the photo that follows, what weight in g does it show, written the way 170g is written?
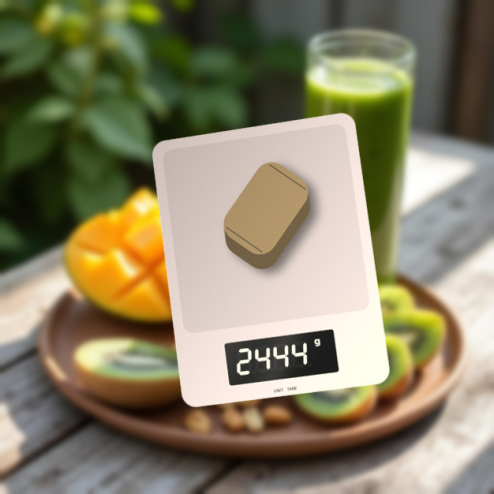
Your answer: 2444g
